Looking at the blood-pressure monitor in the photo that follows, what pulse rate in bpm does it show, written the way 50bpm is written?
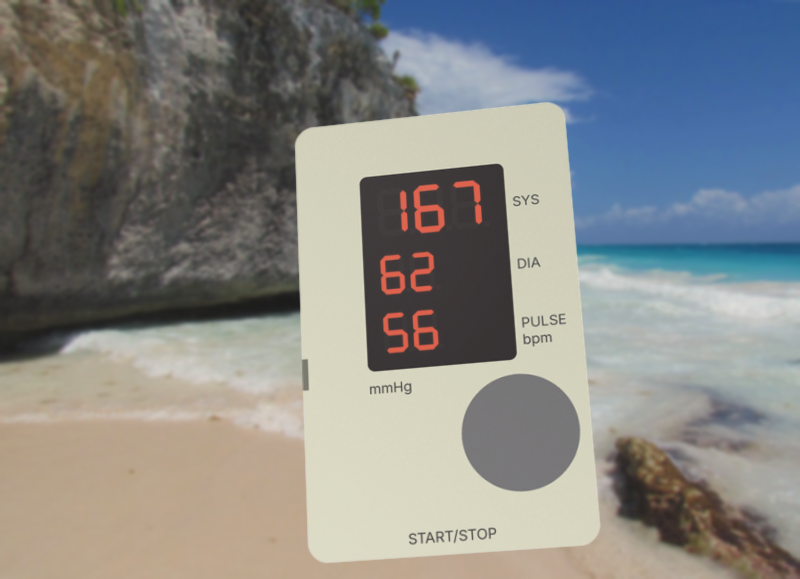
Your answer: 56bpm
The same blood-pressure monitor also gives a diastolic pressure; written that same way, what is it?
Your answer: 62mmHg
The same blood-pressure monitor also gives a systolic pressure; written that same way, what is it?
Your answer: 167mmHg
